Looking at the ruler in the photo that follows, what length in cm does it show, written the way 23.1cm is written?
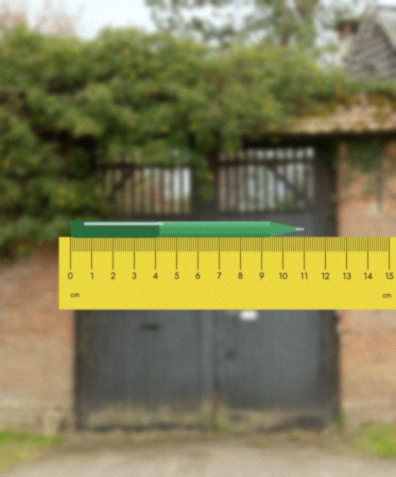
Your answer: 11cm
